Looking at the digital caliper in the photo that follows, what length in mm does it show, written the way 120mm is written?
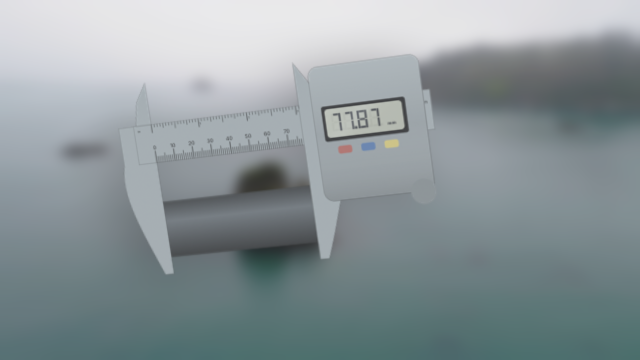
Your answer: 77.87mm
